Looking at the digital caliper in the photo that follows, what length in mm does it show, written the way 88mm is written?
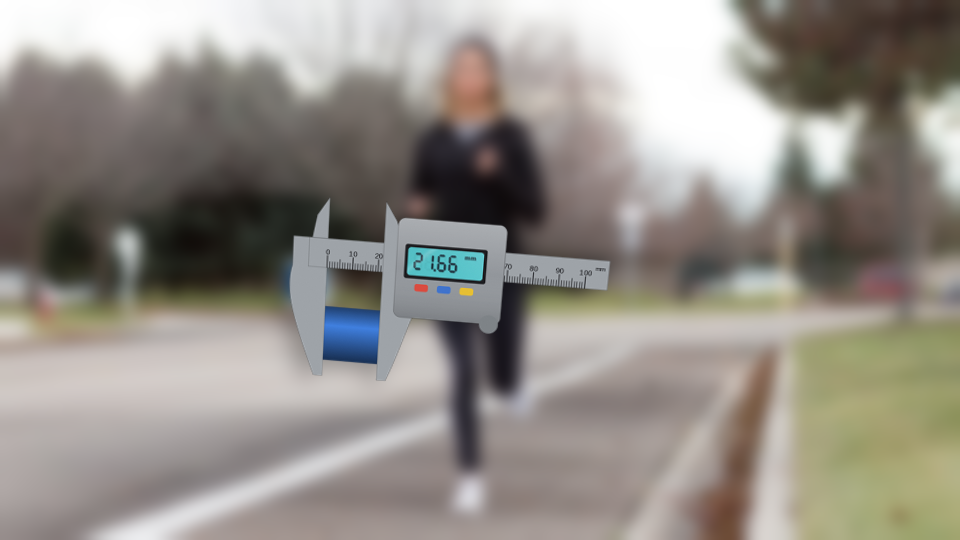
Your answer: 21.66mm
